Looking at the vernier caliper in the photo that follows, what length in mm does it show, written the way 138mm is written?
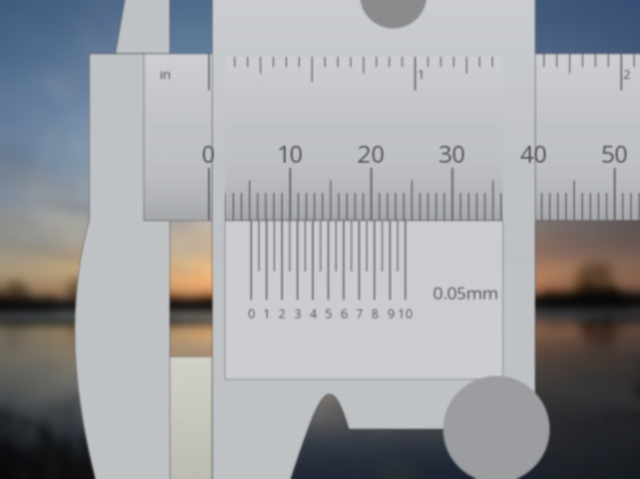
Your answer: 5.2mm
